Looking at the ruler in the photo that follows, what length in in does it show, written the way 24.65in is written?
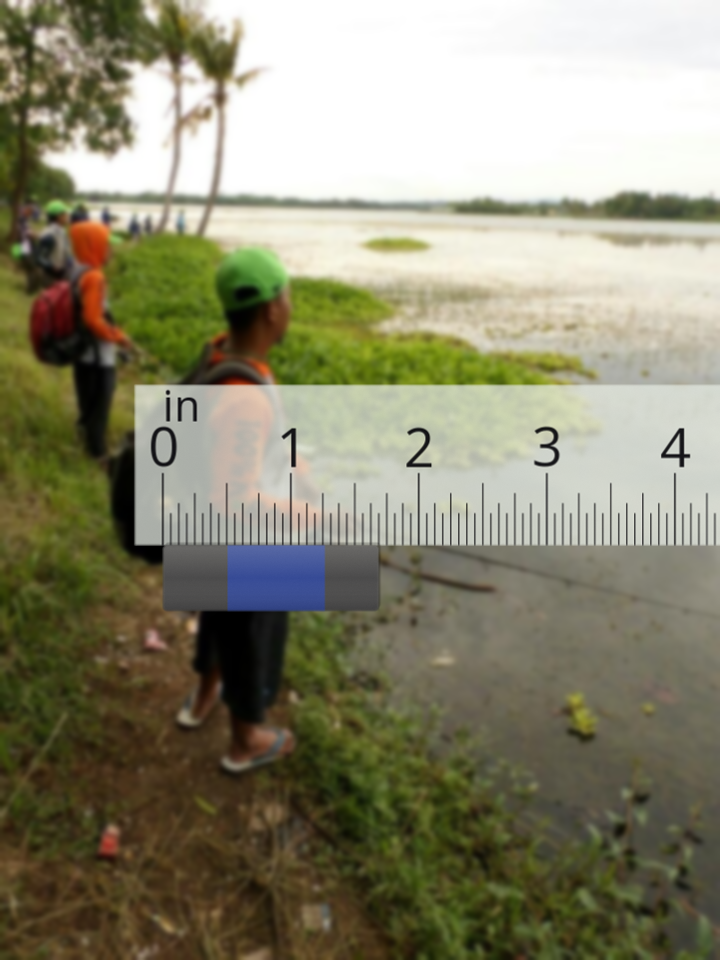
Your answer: 1.6875in
